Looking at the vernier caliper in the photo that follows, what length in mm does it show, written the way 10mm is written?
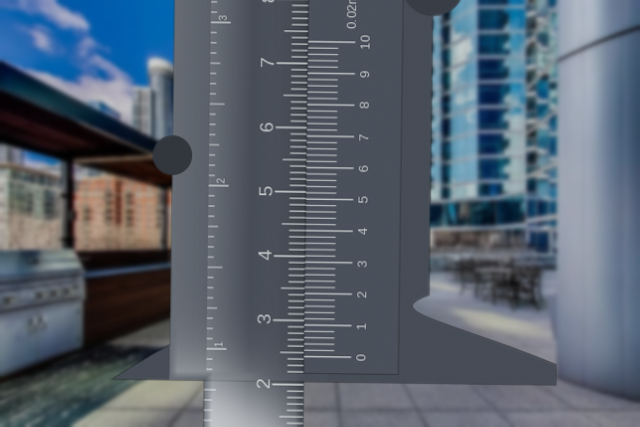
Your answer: 24.4mm
